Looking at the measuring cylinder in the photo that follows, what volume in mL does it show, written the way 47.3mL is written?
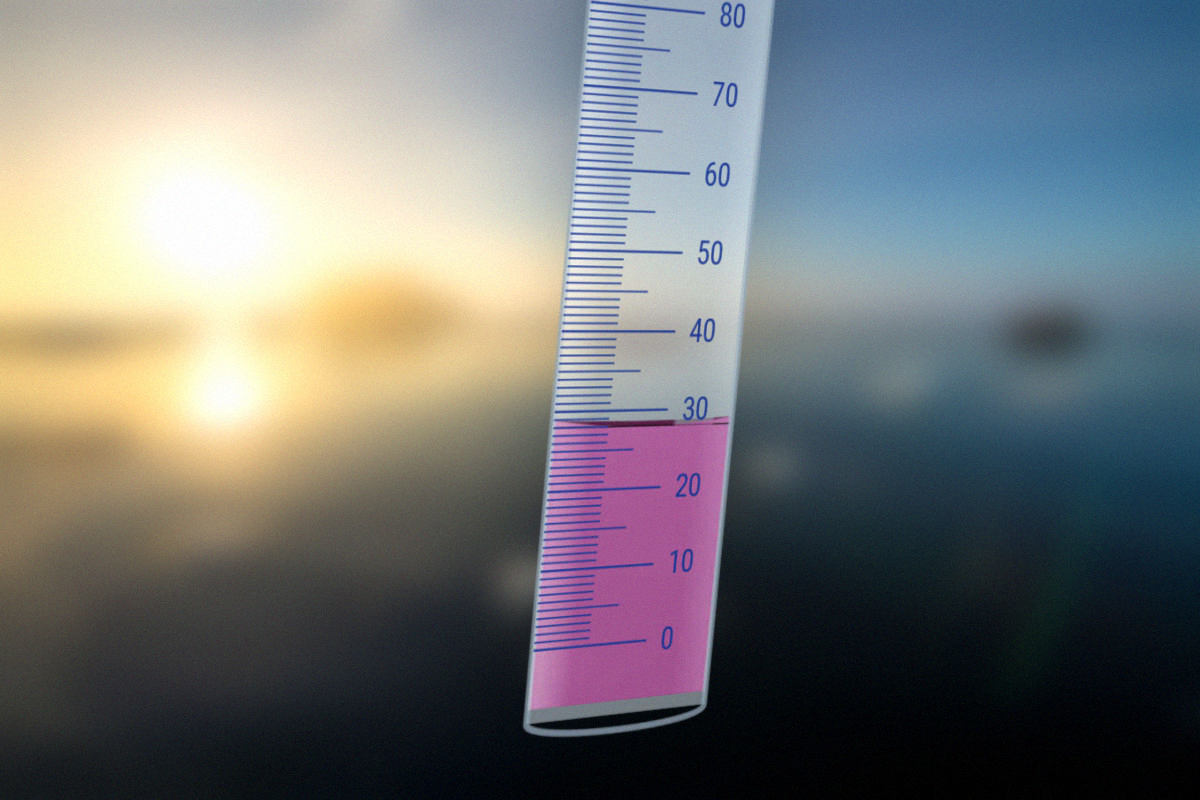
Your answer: 28mL
